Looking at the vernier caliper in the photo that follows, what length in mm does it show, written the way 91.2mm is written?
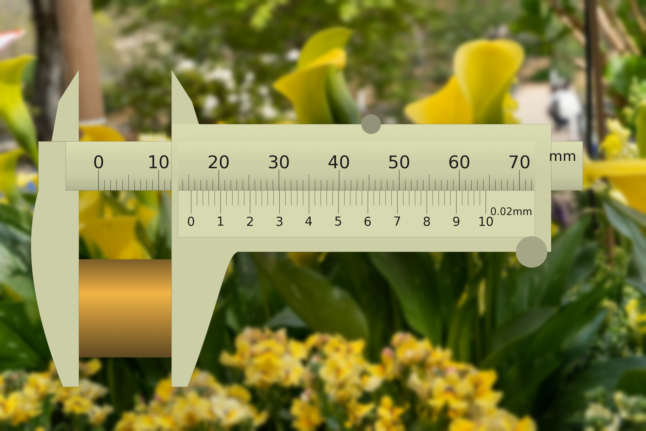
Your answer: 15.4mm
